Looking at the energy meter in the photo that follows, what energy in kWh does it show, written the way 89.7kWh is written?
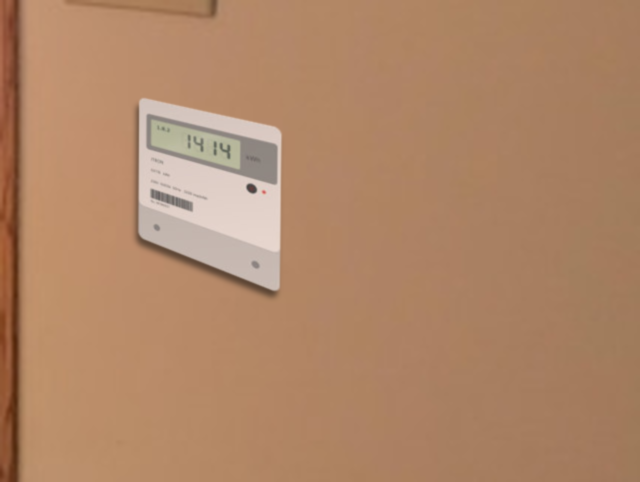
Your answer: 1414kWh
